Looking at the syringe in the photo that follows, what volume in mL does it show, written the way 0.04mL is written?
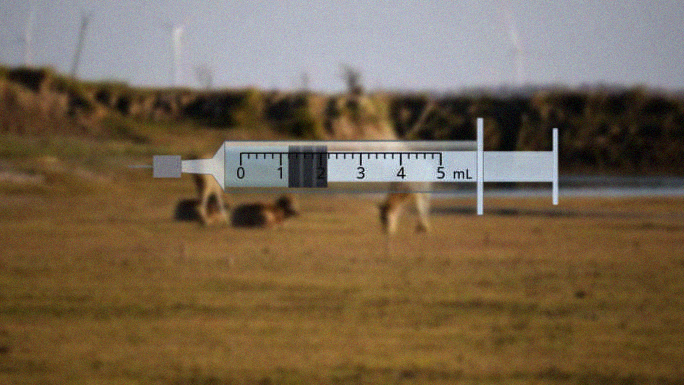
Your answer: 1.2mL
